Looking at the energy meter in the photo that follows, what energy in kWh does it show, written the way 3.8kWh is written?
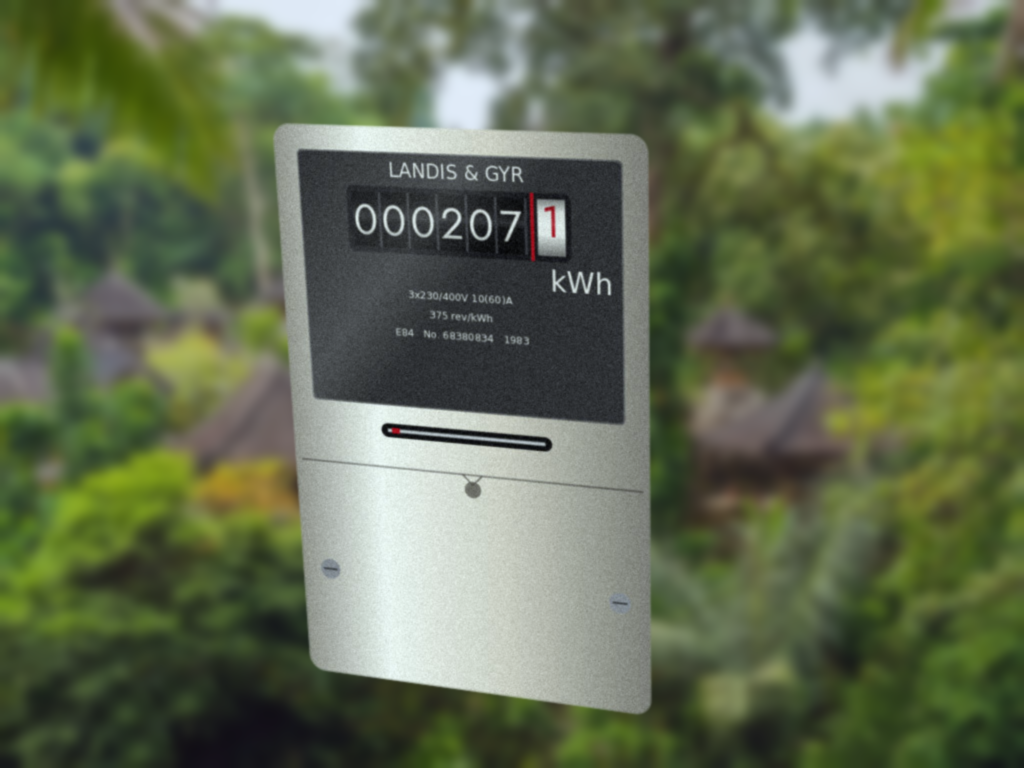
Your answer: 207.1kWh
